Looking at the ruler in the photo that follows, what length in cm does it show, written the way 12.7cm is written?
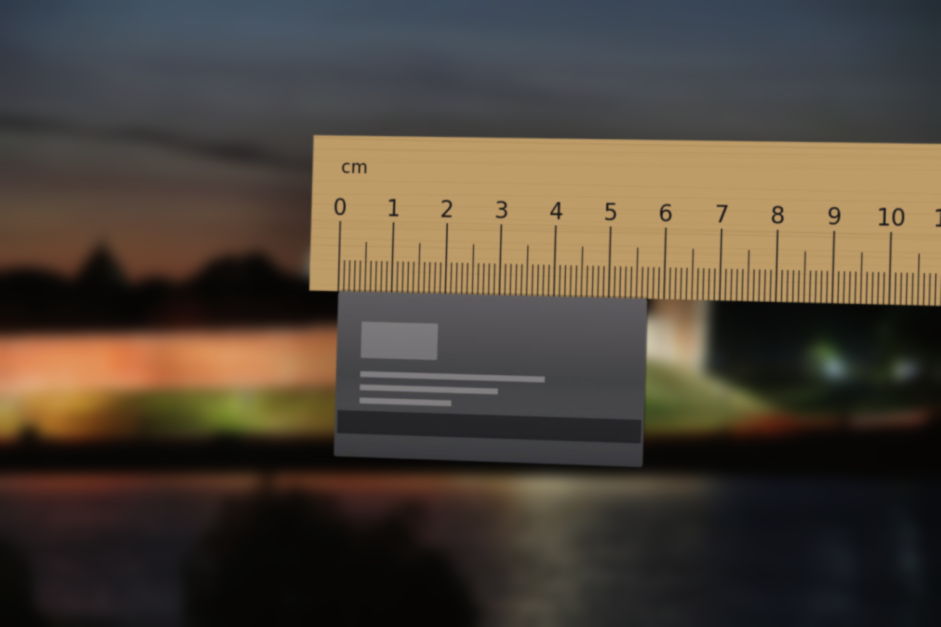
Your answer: 5.7cm
